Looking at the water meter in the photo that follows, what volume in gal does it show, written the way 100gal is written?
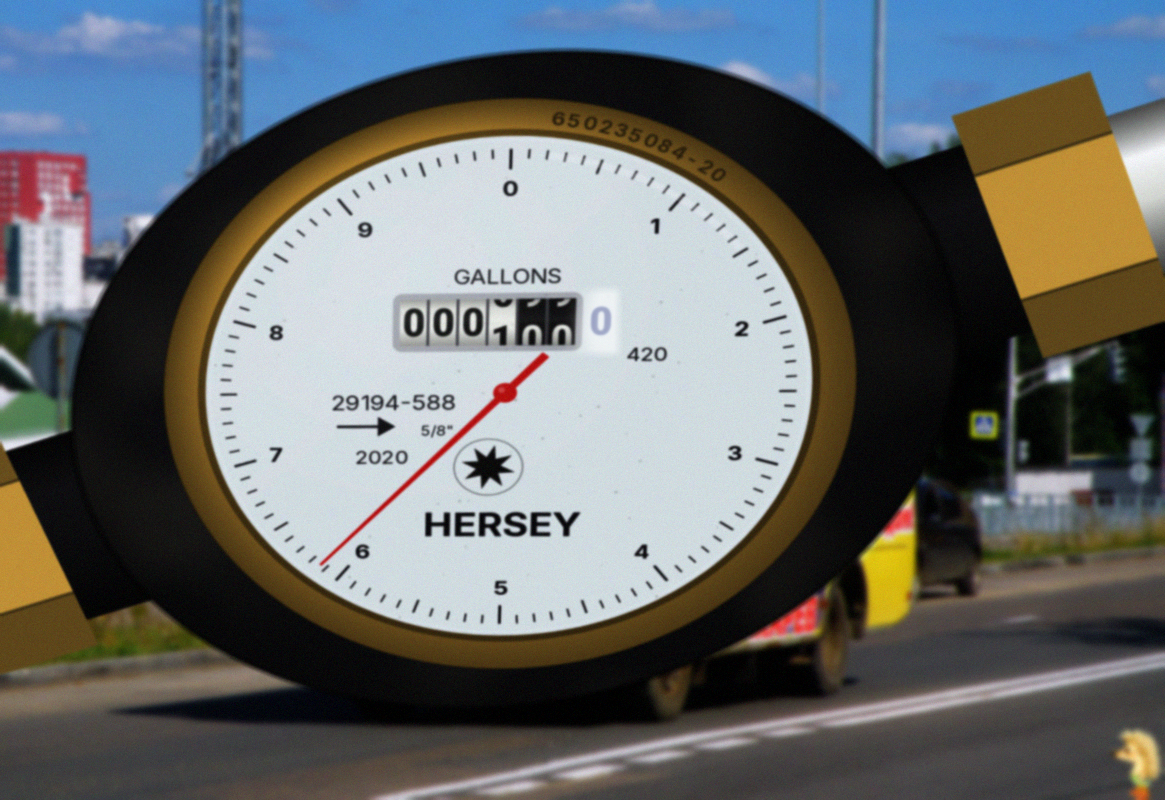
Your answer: 996.1gal
